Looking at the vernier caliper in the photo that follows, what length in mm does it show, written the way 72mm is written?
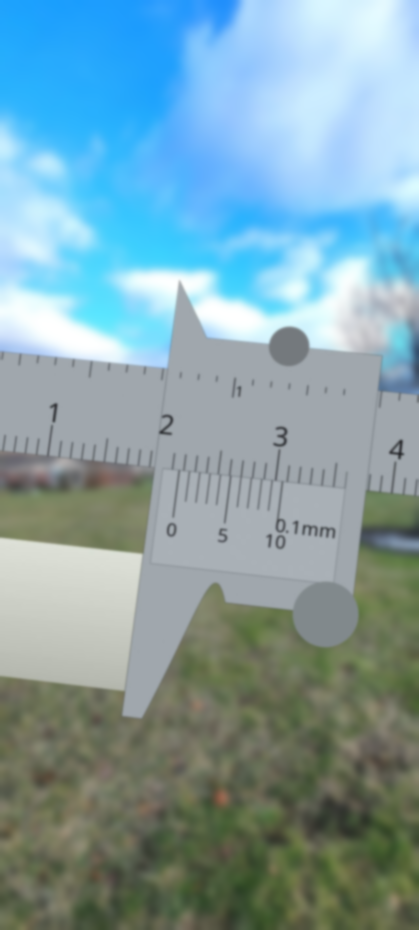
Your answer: 21.6mm
